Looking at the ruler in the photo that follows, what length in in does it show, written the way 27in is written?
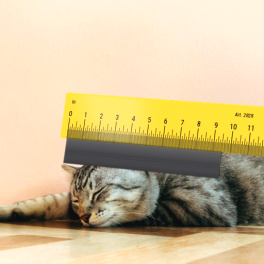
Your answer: 9.5in
